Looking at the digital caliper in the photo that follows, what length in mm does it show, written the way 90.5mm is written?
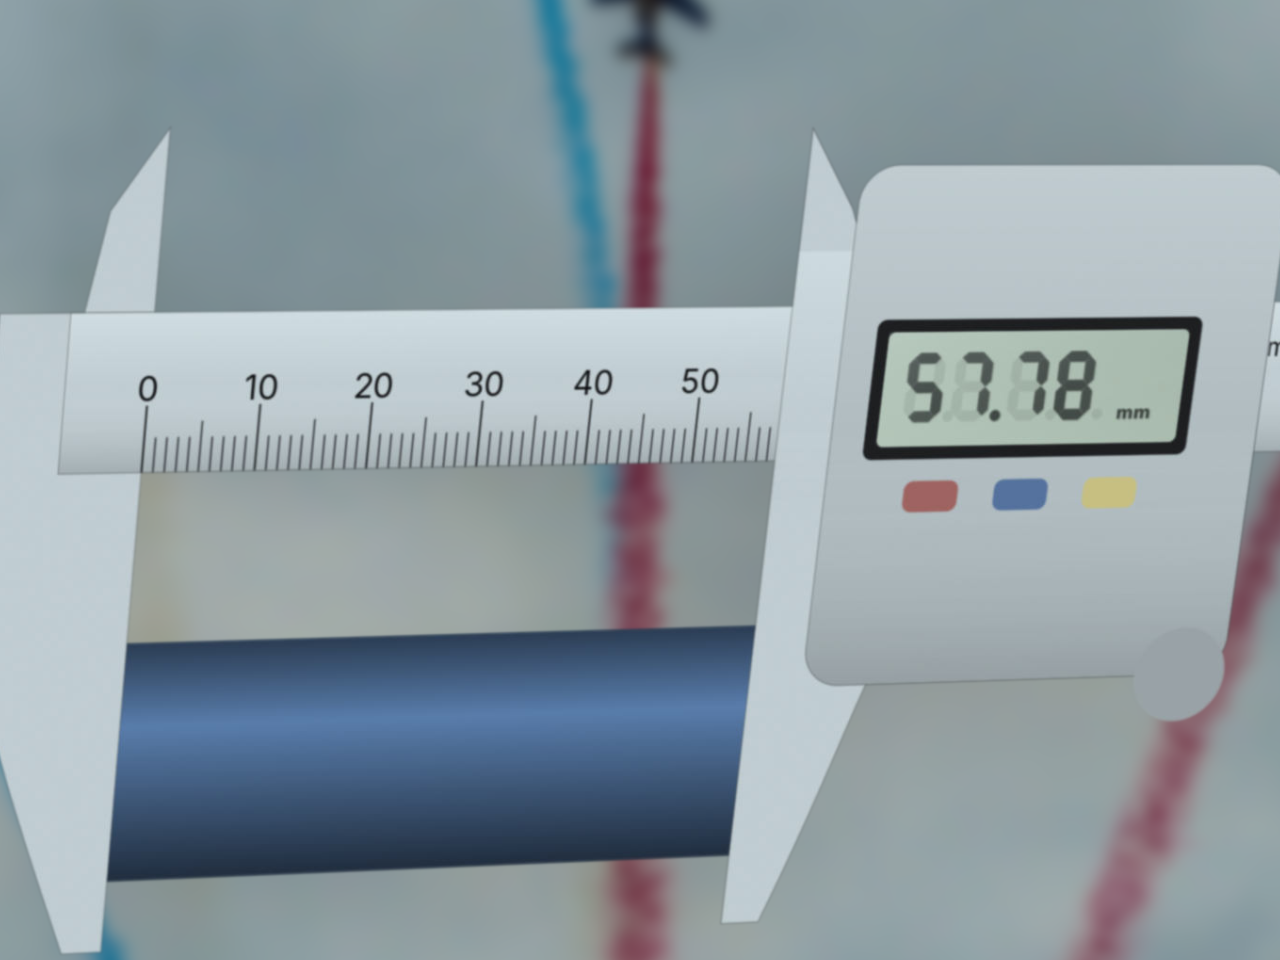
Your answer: 57.78mm
